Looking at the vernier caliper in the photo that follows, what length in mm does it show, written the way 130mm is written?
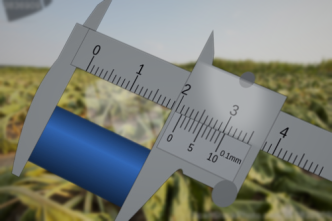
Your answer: 21.4mm
